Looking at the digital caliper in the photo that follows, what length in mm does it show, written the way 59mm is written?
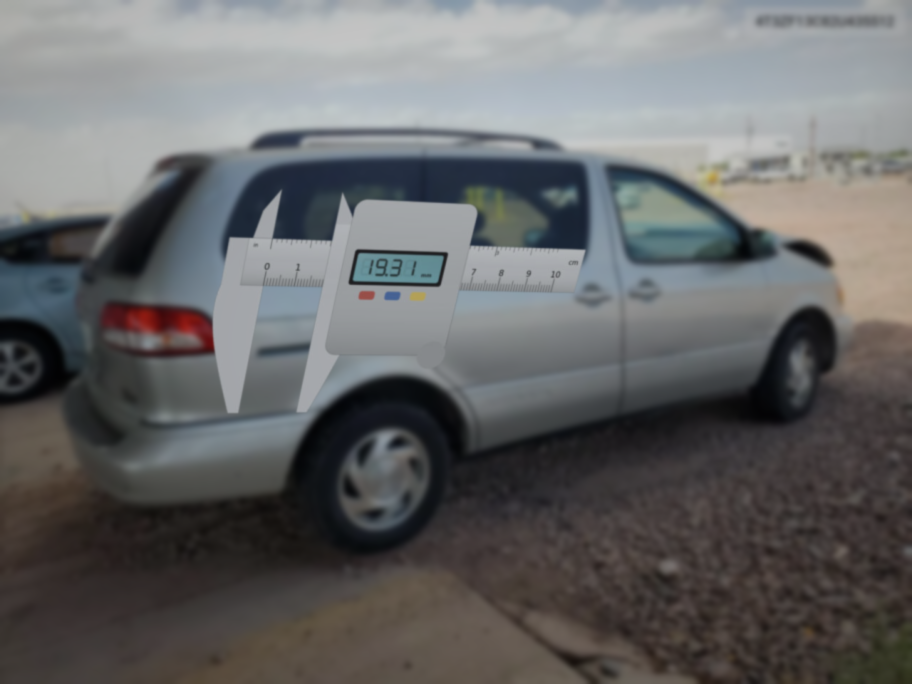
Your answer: 19.31mm
